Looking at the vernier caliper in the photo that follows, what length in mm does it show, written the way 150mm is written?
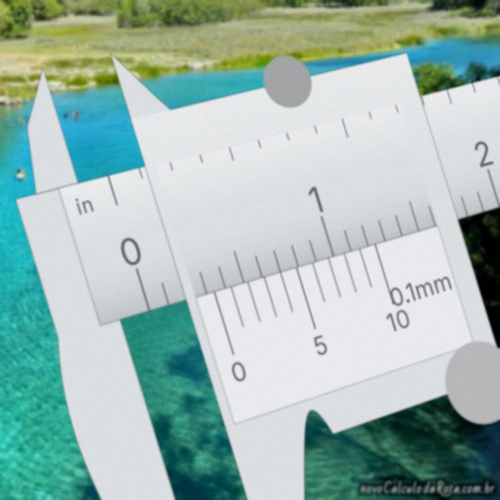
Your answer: 3.4mm
